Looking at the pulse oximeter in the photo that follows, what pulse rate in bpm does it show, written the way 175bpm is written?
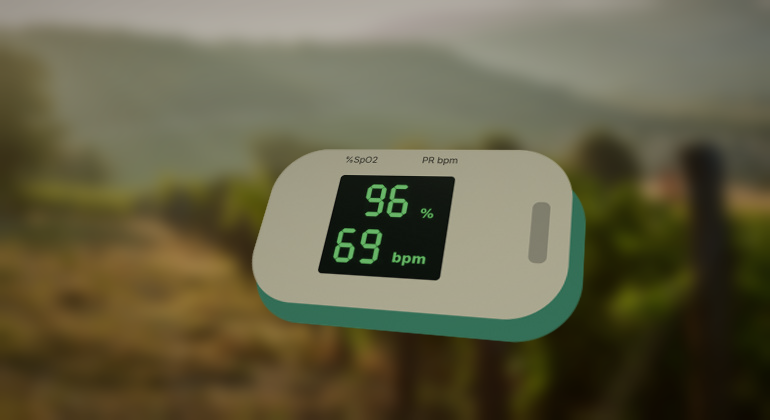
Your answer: 69bpm
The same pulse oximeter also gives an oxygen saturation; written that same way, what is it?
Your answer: 96%
